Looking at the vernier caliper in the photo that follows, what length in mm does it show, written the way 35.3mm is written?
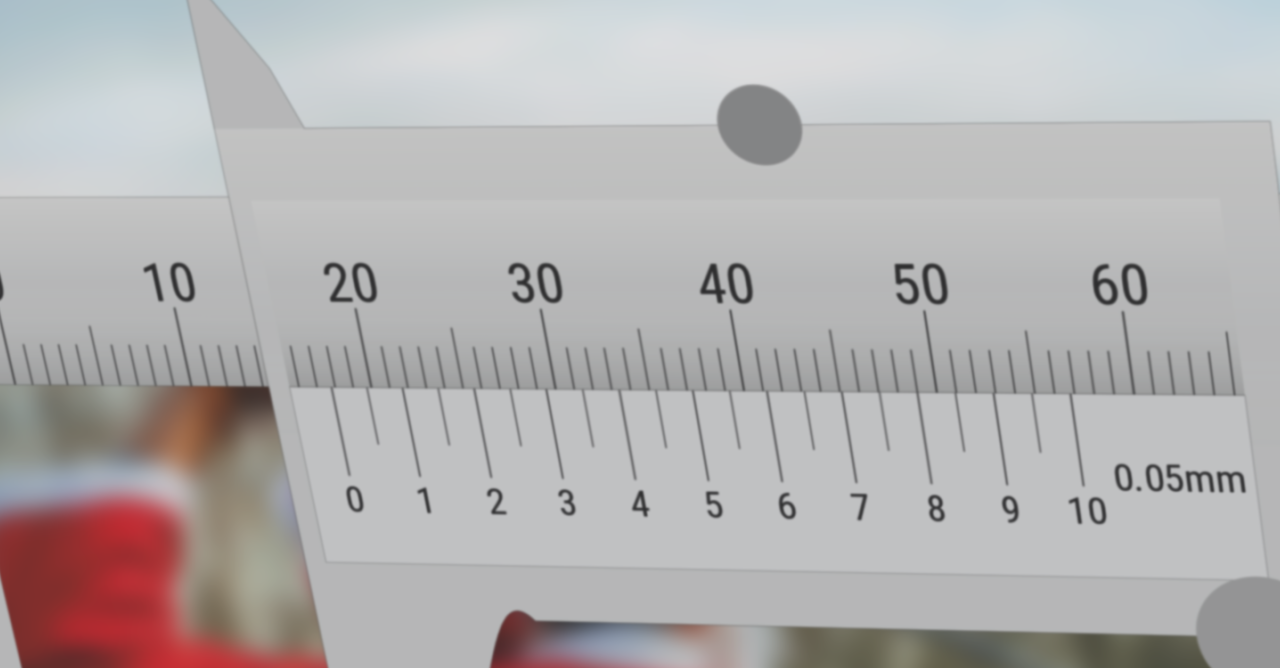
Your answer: 17.8mm
